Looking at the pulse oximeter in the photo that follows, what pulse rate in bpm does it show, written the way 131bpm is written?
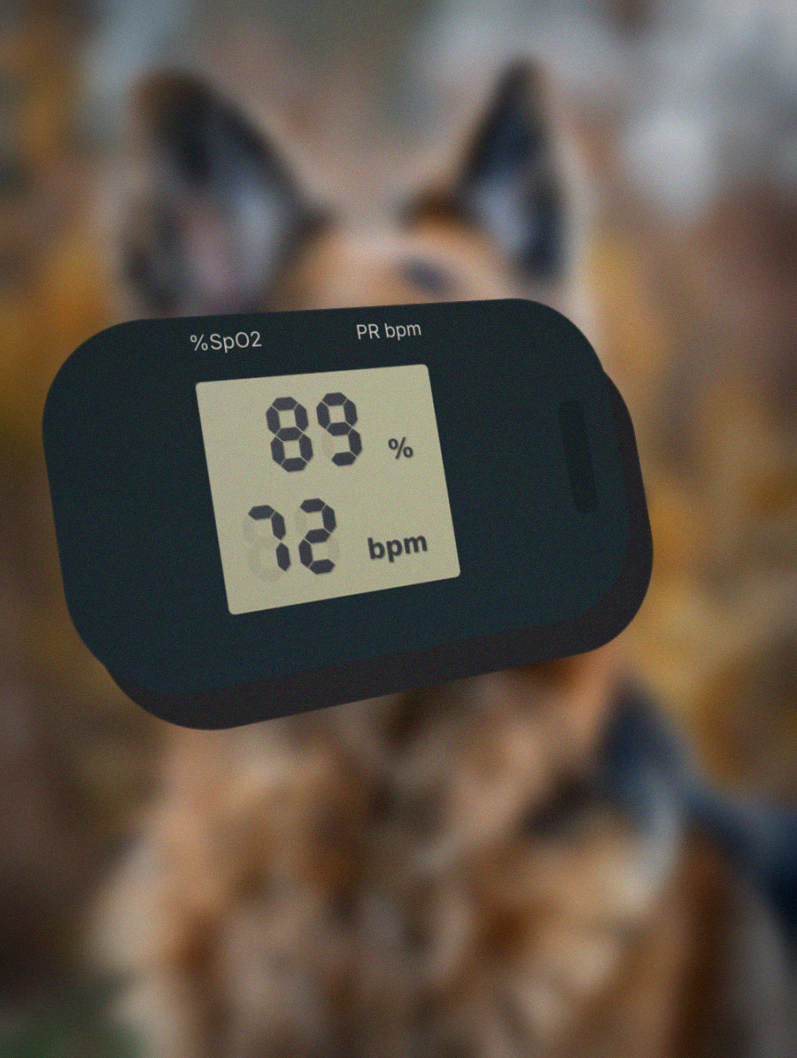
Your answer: 72bpm
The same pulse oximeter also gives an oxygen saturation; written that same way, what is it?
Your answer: 89%
